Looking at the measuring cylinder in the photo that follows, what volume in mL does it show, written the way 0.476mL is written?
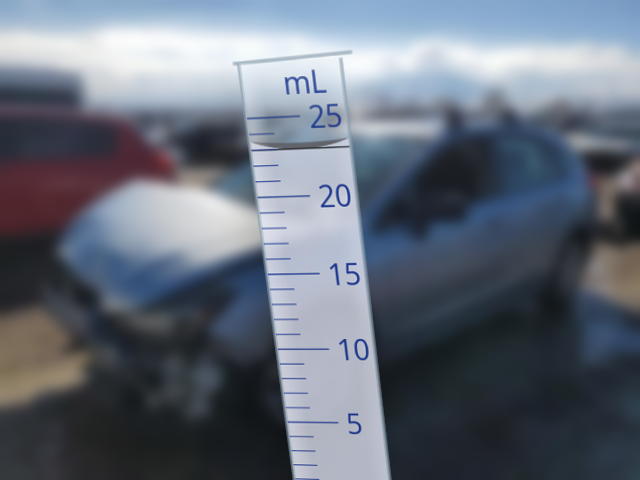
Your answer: 23mL
